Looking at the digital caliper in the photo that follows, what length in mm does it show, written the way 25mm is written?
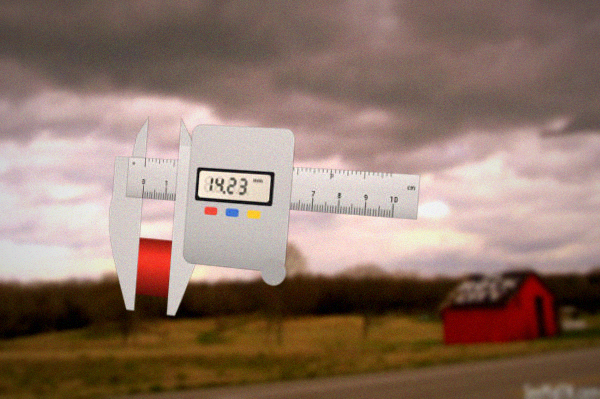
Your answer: 14.23mm
